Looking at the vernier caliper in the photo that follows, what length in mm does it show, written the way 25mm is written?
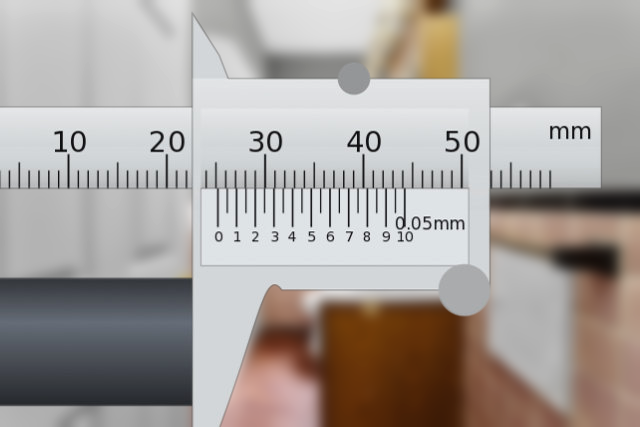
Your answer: 25.2mm
